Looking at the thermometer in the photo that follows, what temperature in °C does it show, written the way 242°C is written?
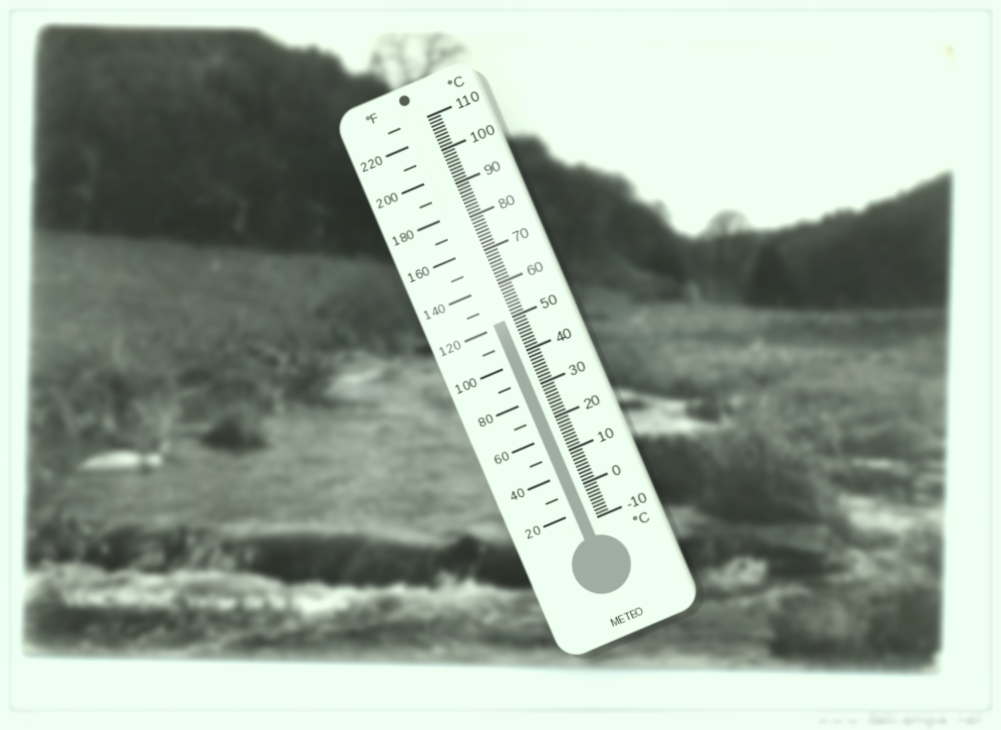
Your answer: 50°C
